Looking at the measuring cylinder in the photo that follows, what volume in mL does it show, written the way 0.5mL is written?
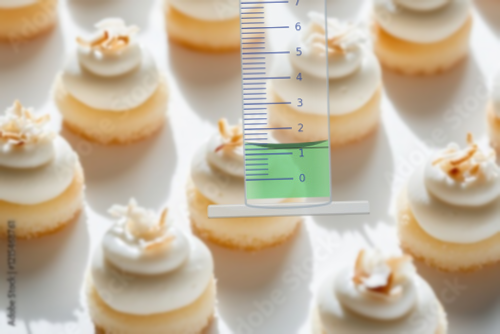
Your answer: 1.2mL
